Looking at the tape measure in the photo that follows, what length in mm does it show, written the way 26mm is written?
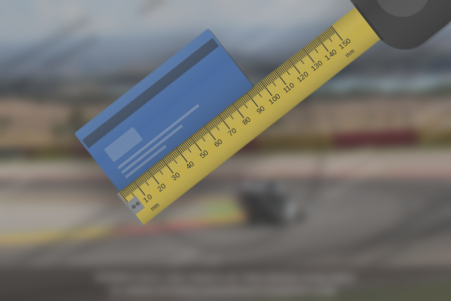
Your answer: 95mm
